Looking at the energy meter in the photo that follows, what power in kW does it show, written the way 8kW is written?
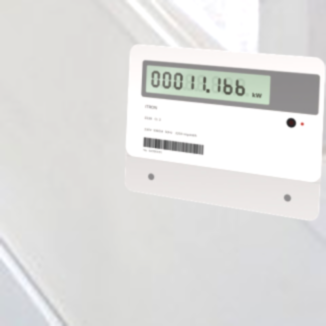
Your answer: 11.166kW
